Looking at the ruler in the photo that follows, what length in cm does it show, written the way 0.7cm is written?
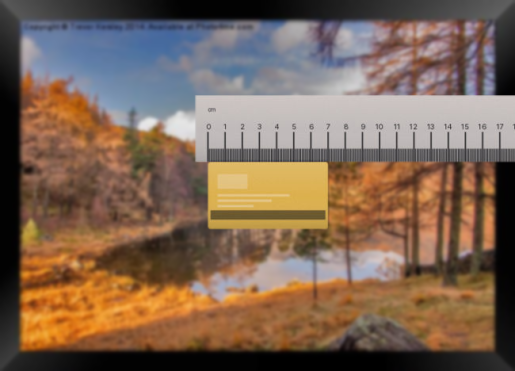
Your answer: 7cm
